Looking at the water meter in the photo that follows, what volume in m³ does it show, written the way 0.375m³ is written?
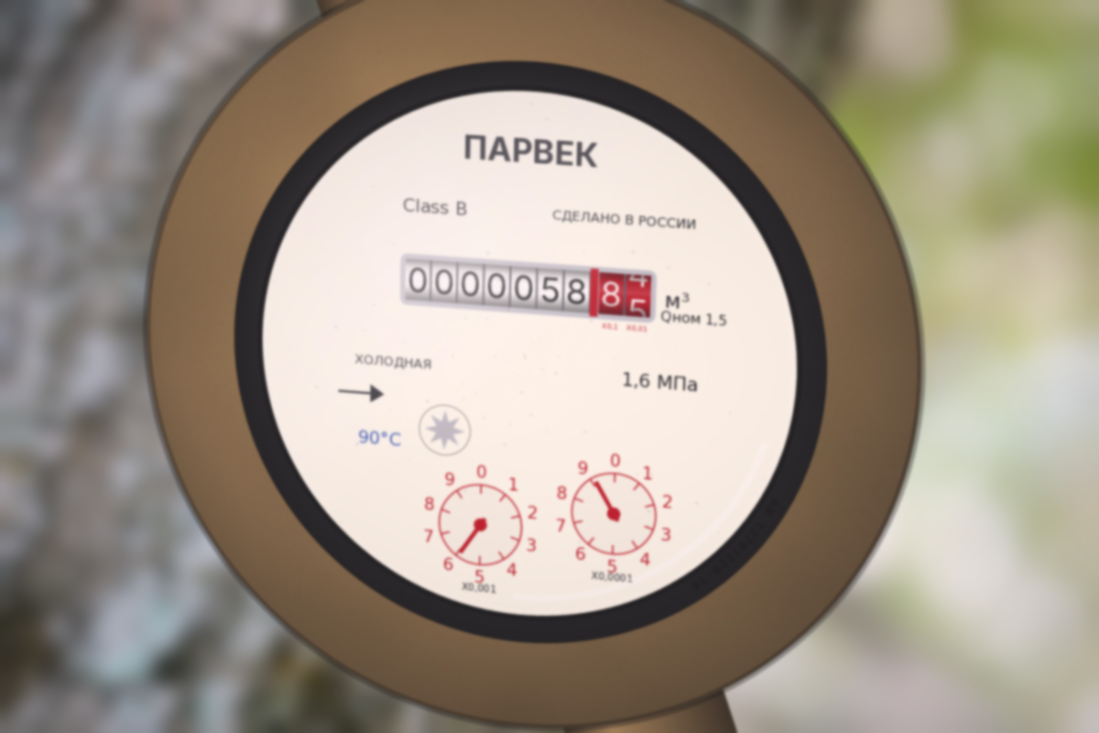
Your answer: 58.8459m³
